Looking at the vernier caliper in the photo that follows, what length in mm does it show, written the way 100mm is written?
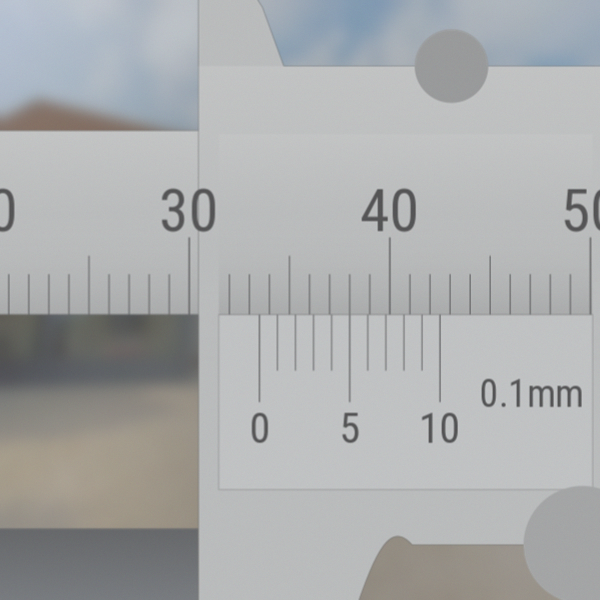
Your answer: 33.5mm
